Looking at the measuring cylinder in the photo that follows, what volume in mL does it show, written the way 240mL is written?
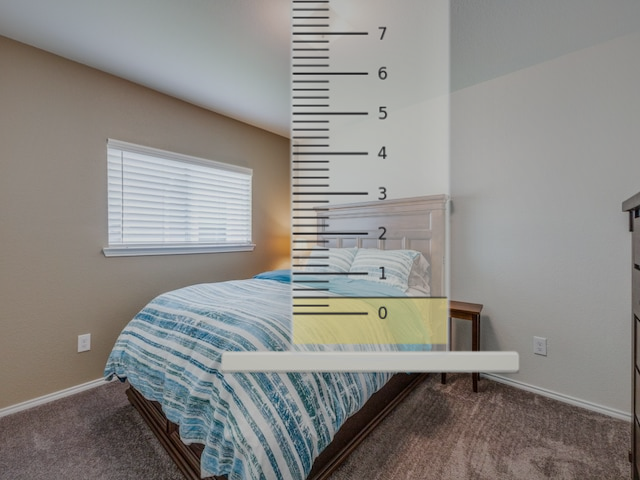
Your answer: 0.4mL
